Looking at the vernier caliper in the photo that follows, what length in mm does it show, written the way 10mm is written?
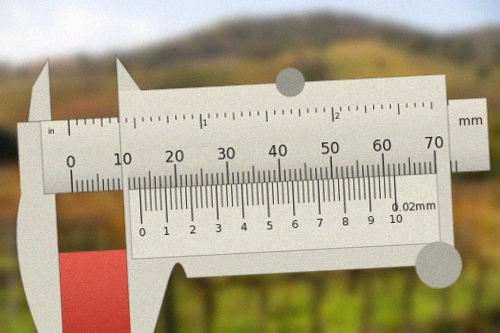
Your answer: 13.0mm
